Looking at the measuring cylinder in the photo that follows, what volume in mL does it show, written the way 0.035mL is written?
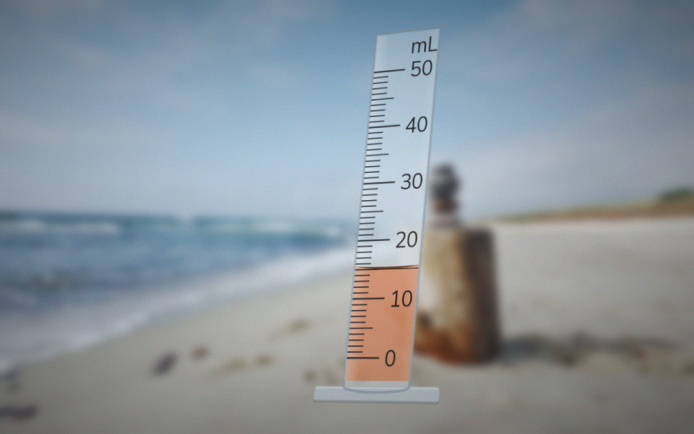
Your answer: 15mL
